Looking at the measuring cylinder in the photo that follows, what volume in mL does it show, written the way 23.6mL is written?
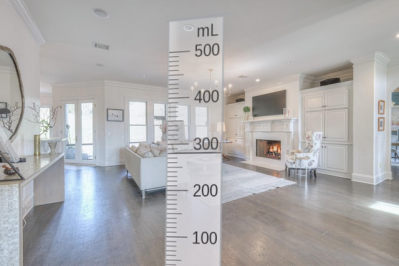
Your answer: 280mL
